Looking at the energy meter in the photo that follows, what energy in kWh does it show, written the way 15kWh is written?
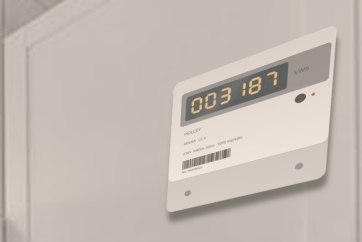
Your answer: 3187kWh
